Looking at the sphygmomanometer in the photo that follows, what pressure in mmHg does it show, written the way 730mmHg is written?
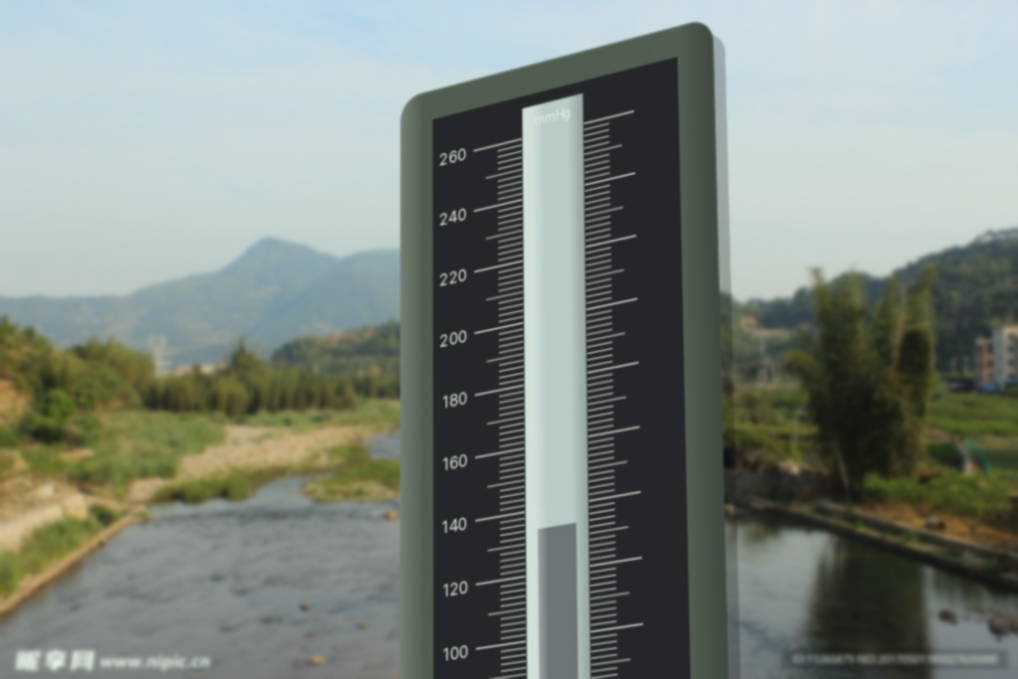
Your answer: 134mmHg
